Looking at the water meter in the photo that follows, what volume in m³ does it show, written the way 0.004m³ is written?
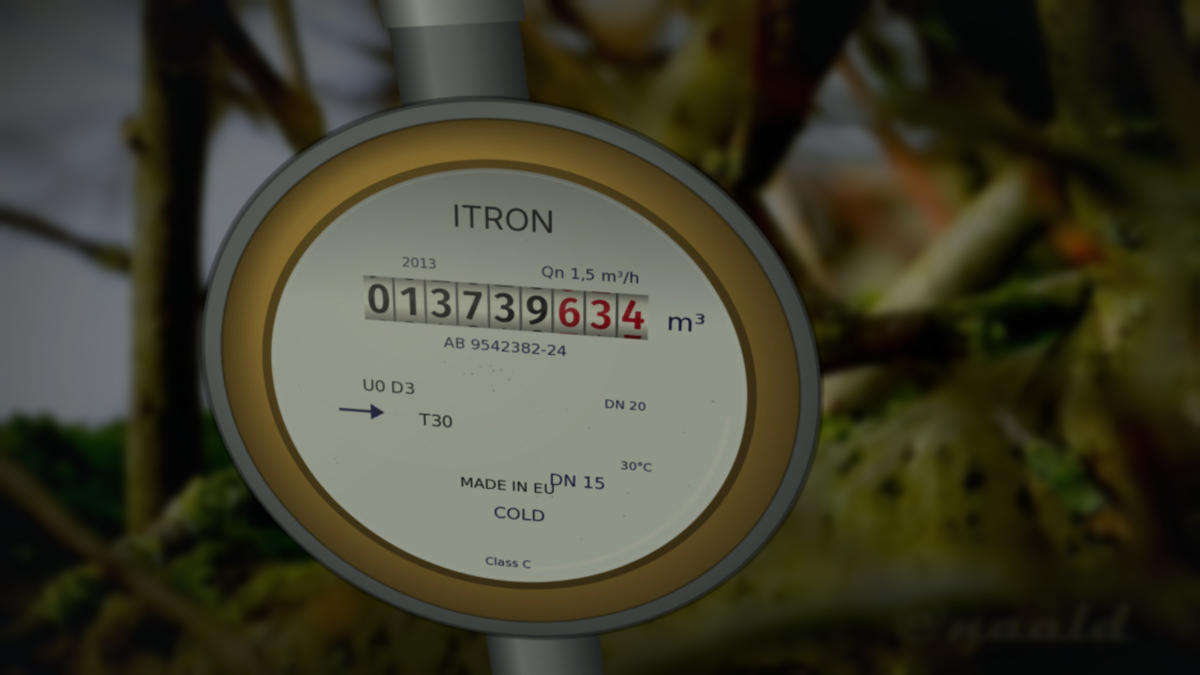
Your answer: 13739.634m³
